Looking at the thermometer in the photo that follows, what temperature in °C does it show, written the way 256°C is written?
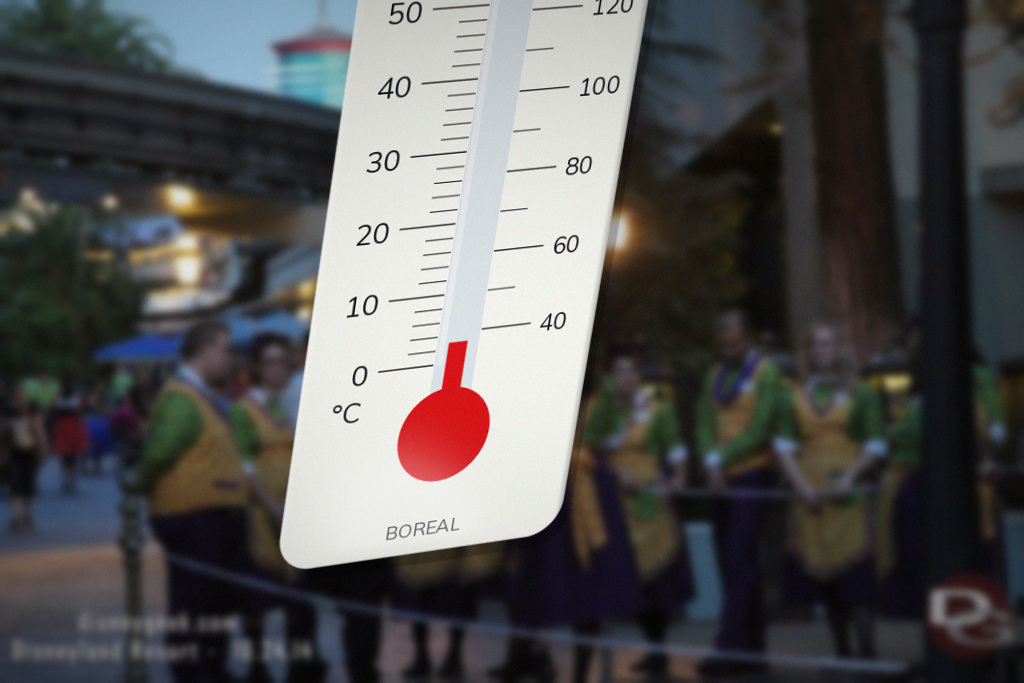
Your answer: 3°C
